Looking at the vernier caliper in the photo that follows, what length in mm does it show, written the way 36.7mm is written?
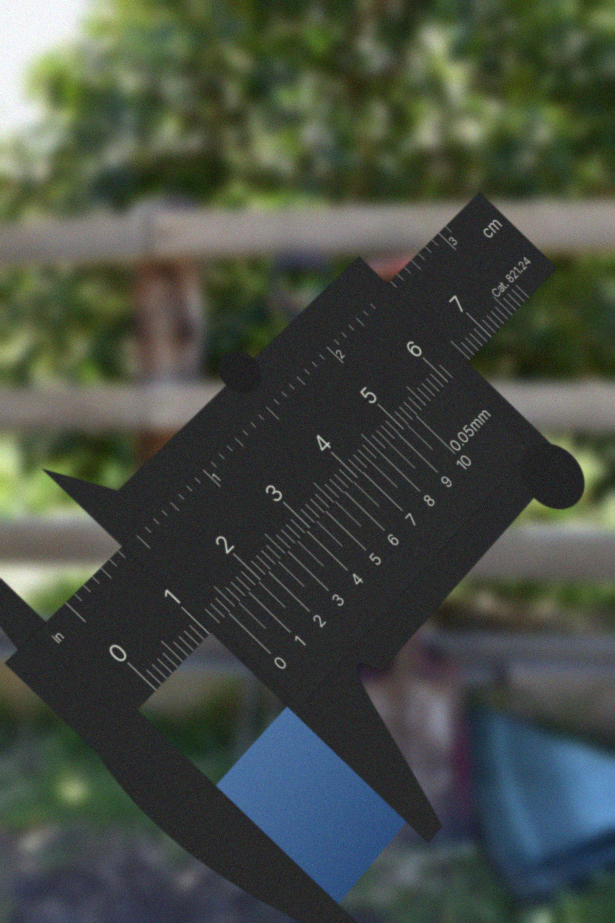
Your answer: 13.8mm
